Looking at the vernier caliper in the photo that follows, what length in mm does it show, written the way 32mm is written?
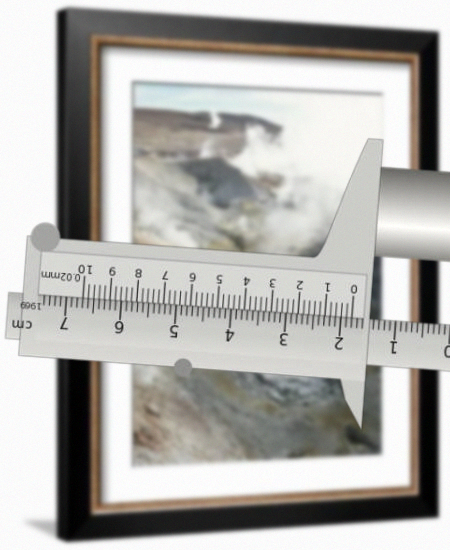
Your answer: 18.0mm
